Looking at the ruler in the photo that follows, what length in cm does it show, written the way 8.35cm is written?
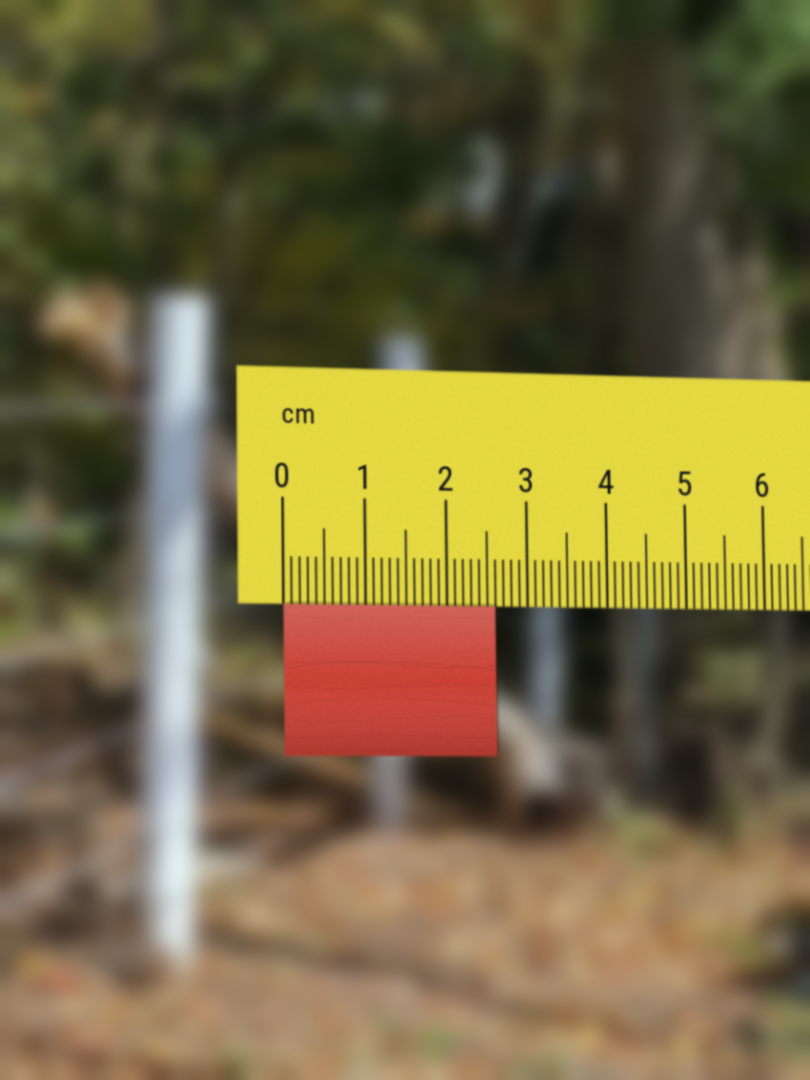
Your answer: 2.6cm
